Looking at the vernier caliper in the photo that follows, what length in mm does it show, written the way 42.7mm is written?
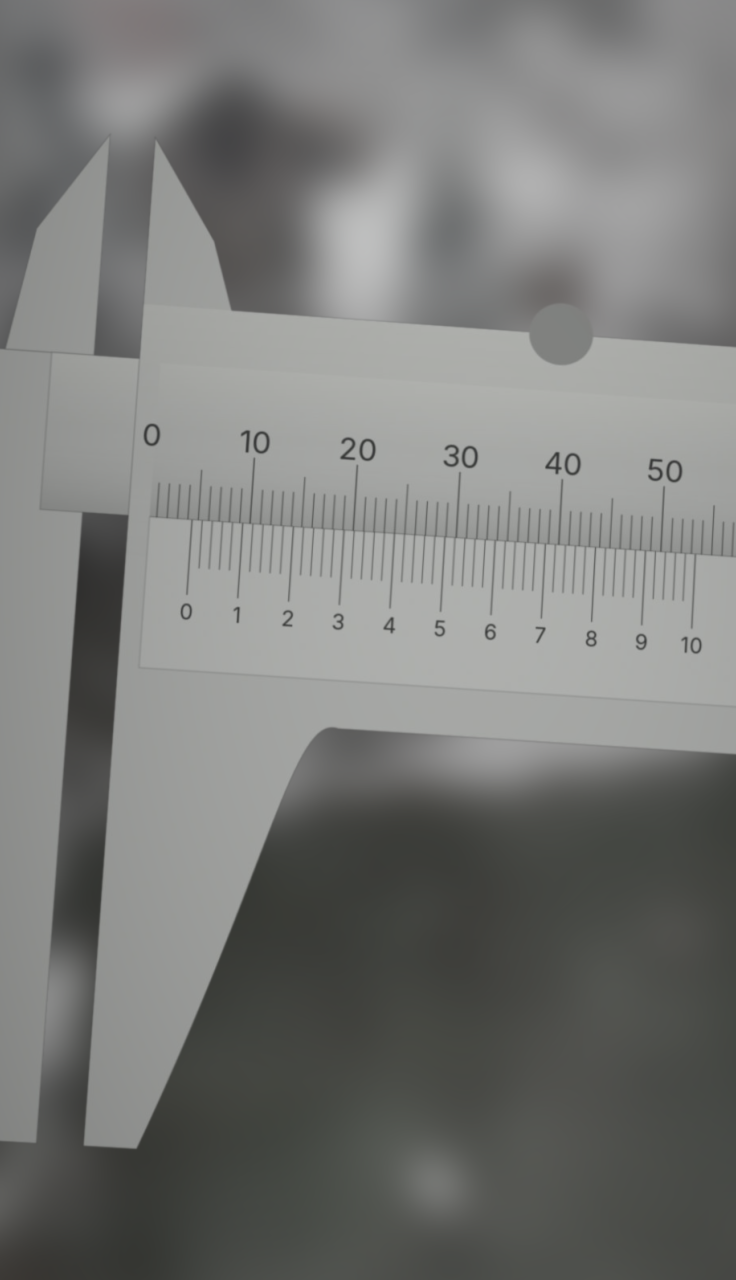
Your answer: 4.4mm
